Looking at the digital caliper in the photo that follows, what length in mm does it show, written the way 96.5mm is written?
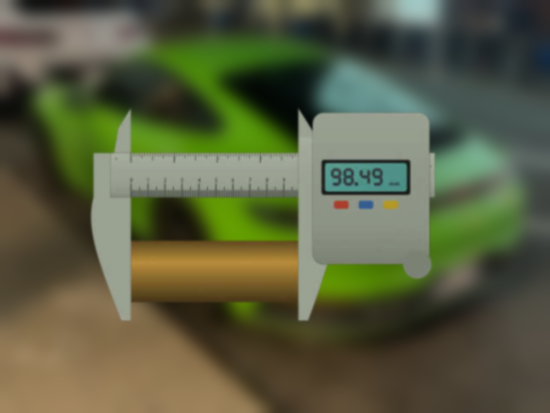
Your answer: 98.49mm
